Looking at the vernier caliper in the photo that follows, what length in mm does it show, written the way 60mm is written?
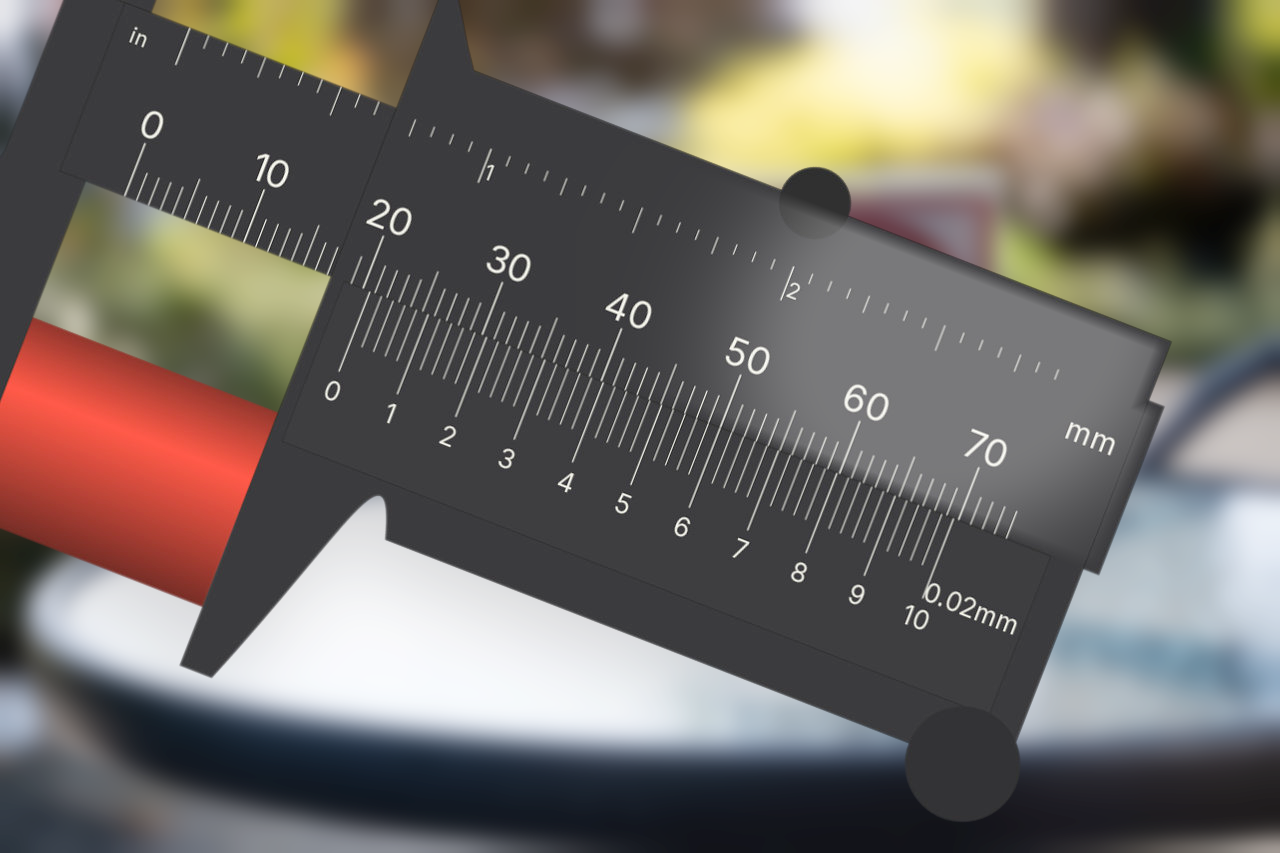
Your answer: 20.6mm
